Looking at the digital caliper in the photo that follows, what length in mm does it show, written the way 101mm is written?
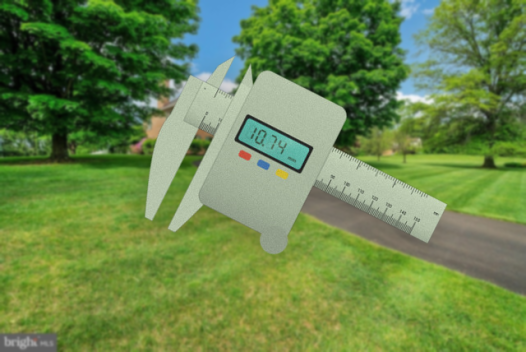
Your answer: 10.74mm
